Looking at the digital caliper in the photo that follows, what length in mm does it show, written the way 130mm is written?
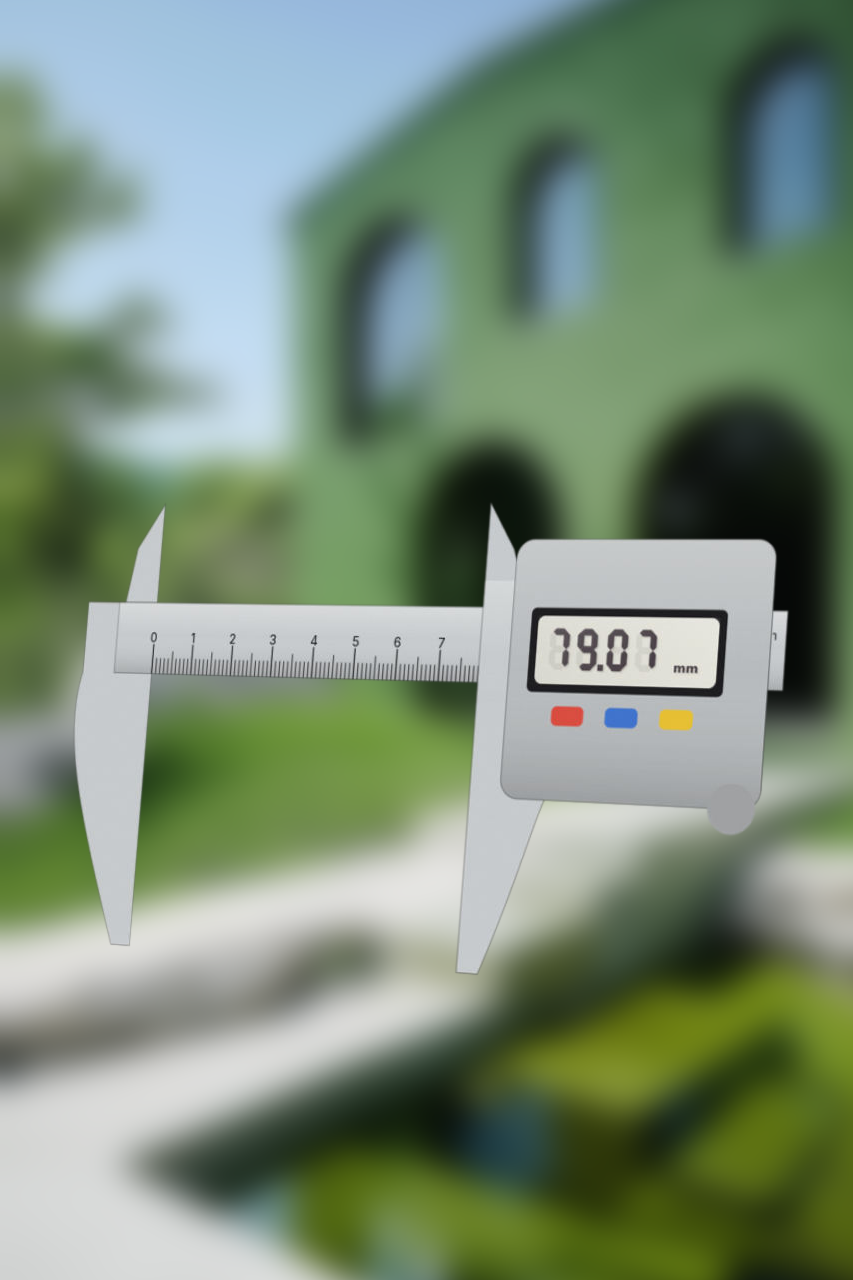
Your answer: 79.07mm
